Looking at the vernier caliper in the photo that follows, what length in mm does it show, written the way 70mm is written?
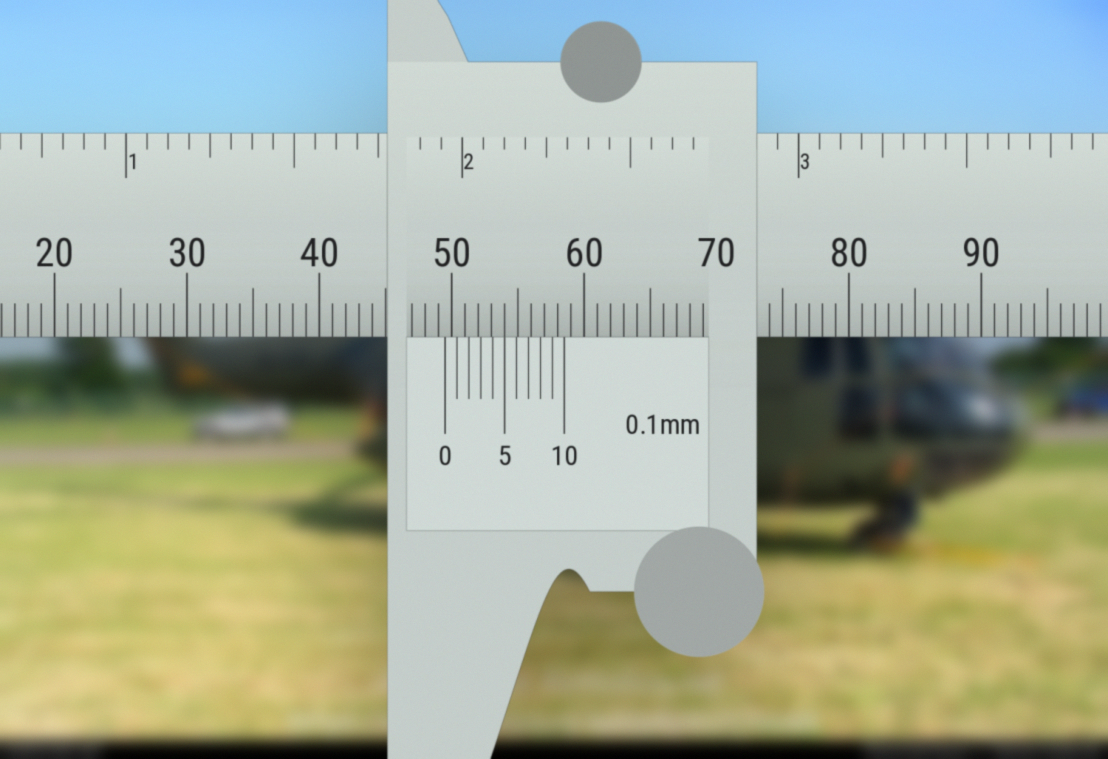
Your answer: 49.5mm
